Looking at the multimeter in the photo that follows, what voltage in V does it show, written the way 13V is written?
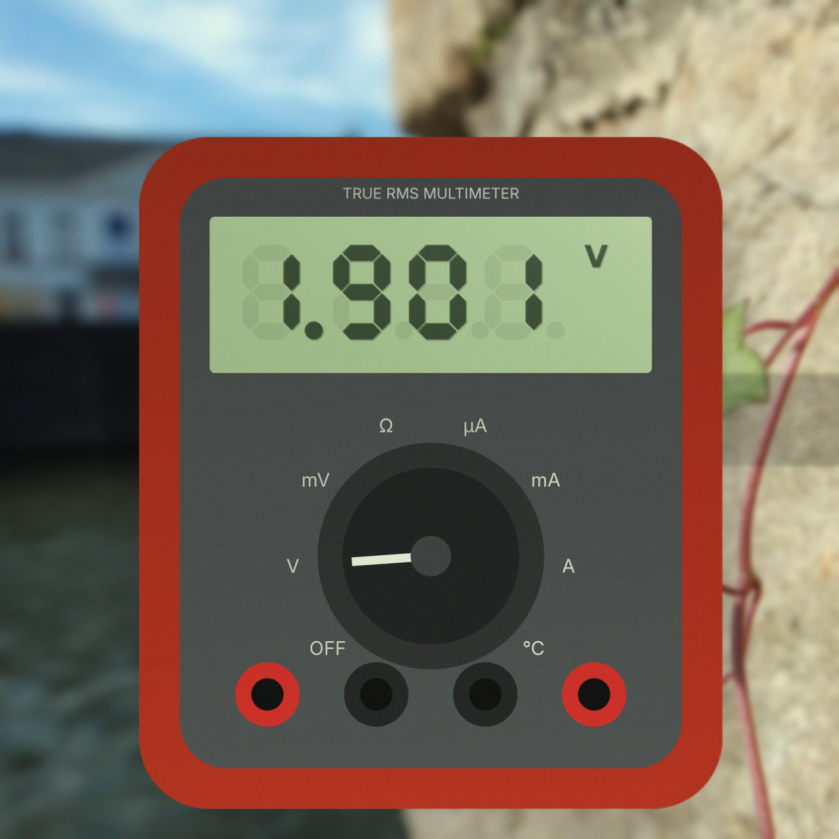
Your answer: 1.901V
